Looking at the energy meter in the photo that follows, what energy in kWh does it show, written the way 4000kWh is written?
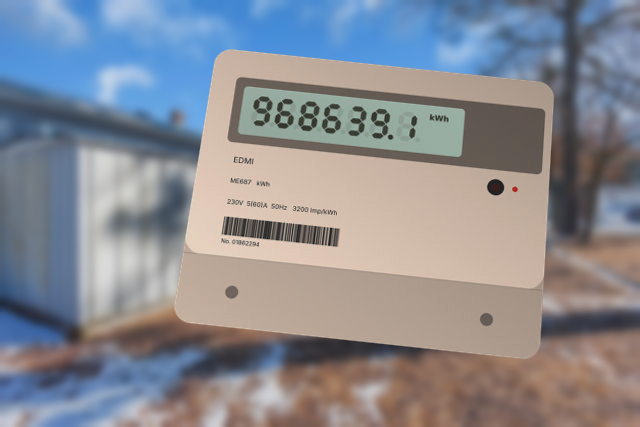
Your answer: 968639.1kWh
